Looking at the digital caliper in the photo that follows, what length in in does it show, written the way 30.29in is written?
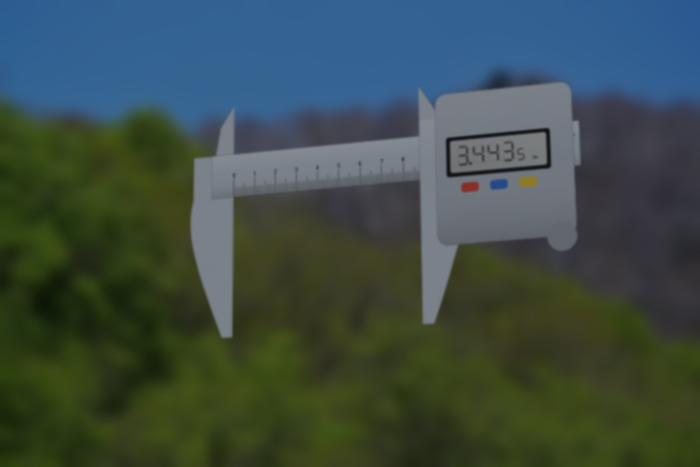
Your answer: 3.4435in
